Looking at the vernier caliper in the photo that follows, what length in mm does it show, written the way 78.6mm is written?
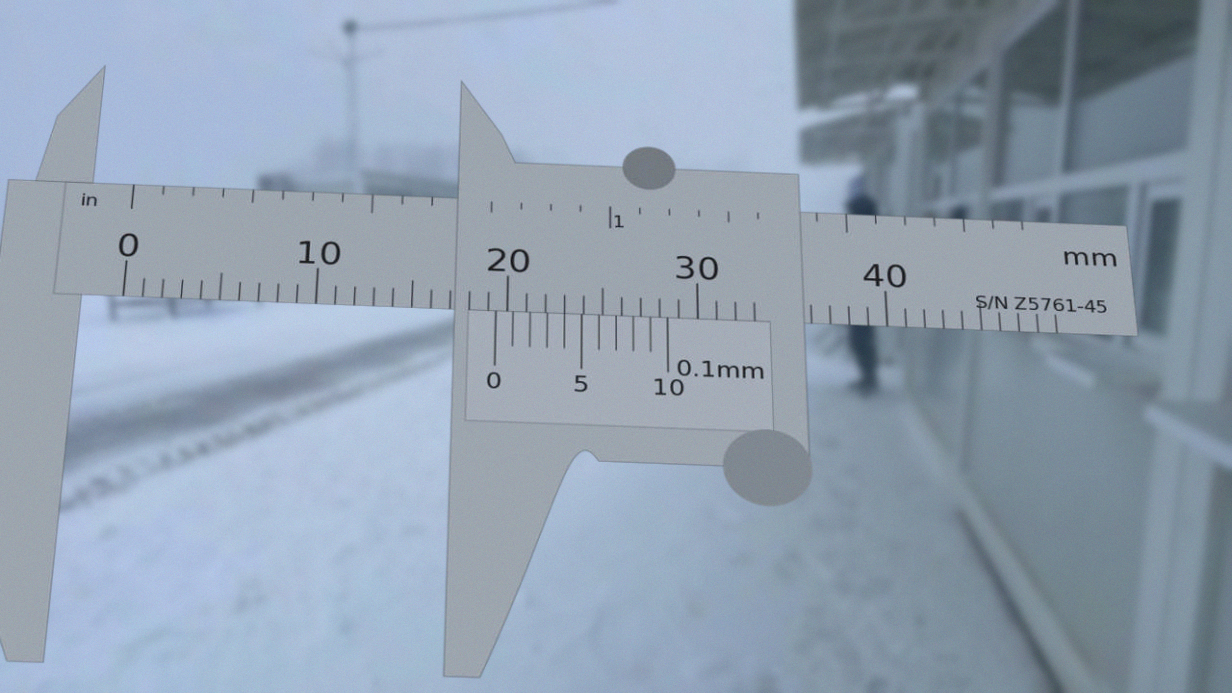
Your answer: 19.4mm
